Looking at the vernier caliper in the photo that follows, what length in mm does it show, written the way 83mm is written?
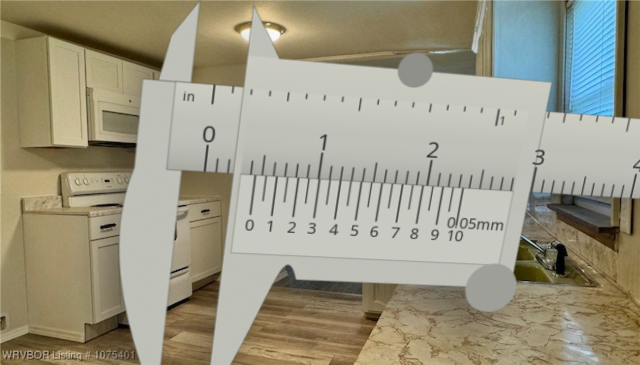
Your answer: 4.4mm
